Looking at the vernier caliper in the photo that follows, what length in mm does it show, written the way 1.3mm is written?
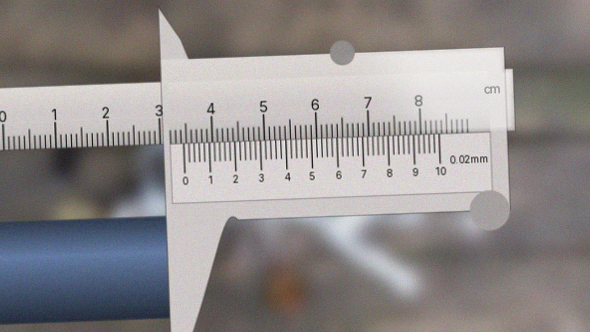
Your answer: 34.5mm
